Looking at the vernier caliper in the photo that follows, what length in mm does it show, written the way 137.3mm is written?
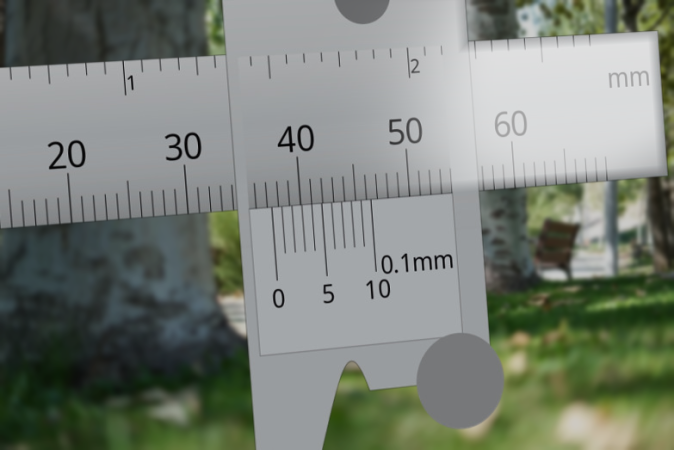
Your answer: 37.4mm
